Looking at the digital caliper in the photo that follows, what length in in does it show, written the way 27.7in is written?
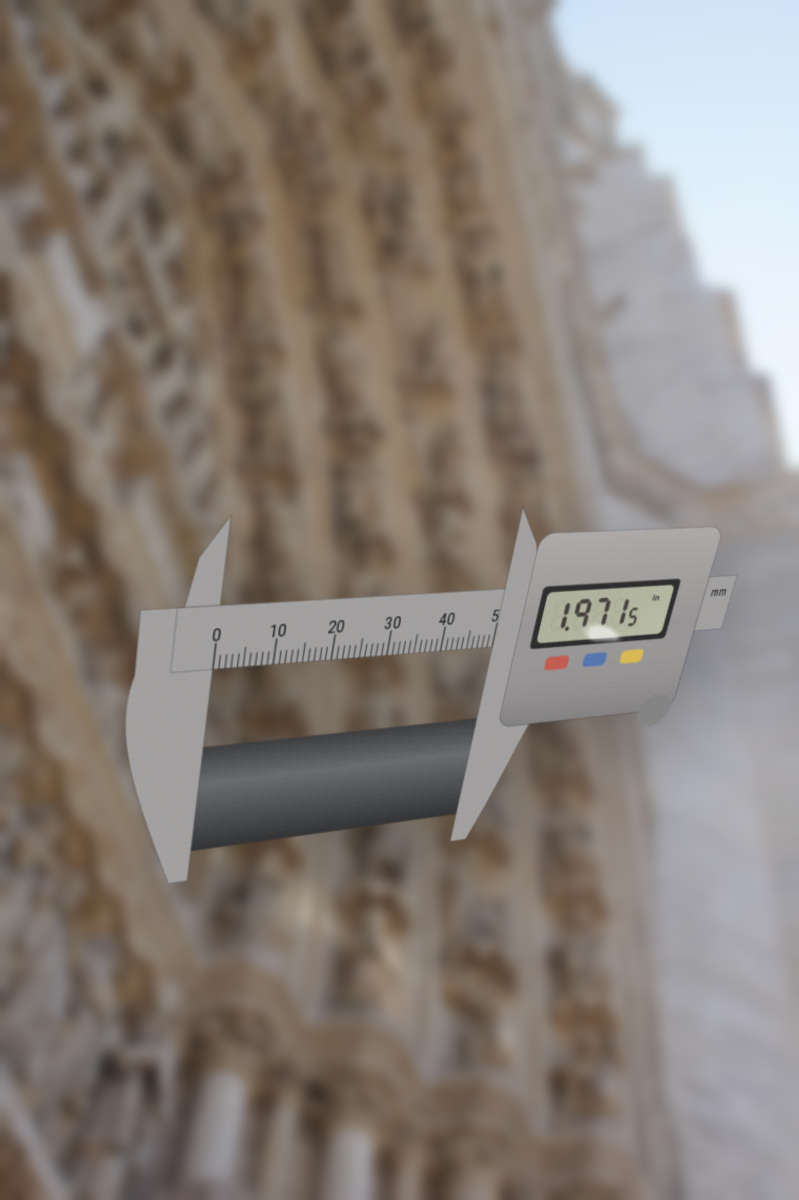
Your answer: 1.9715in
